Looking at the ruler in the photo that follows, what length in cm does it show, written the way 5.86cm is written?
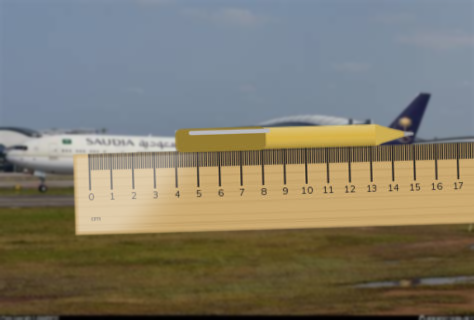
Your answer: 11cm
